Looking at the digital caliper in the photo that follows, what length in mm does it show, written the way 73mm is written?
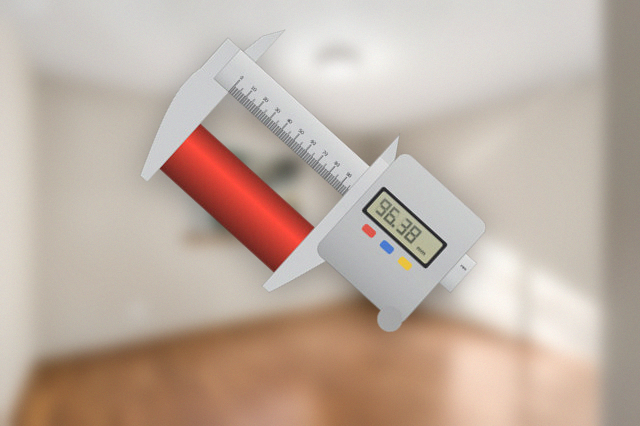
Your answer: 96.38mm
